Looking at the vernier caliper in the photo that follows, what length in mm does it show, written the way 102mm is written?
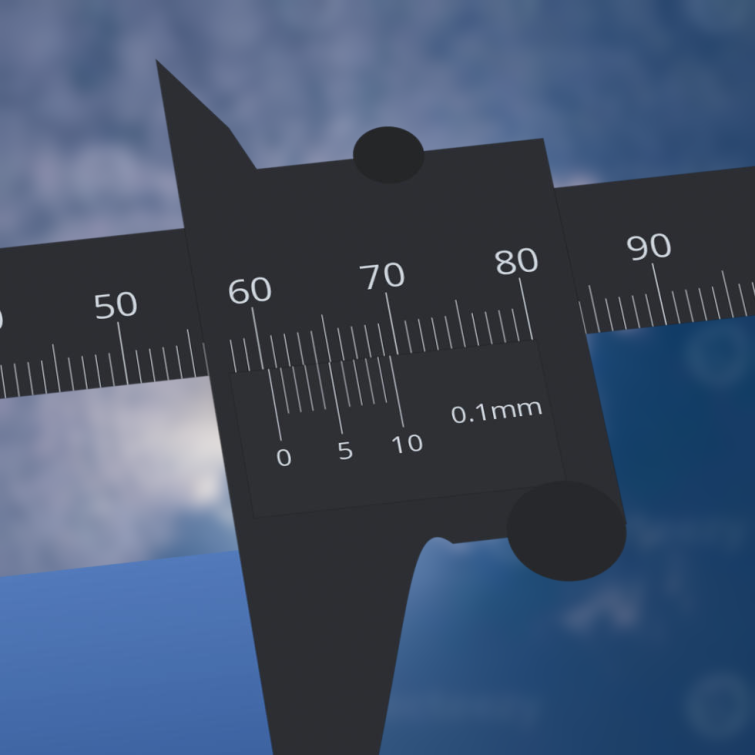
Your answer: 60.4mm
